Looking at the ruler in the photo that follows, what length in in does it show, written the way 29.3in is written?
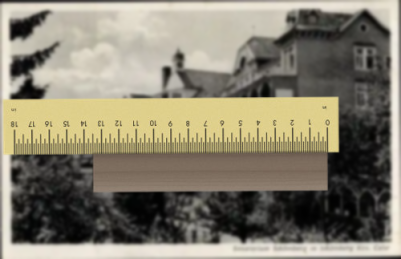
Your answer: 13.5in
